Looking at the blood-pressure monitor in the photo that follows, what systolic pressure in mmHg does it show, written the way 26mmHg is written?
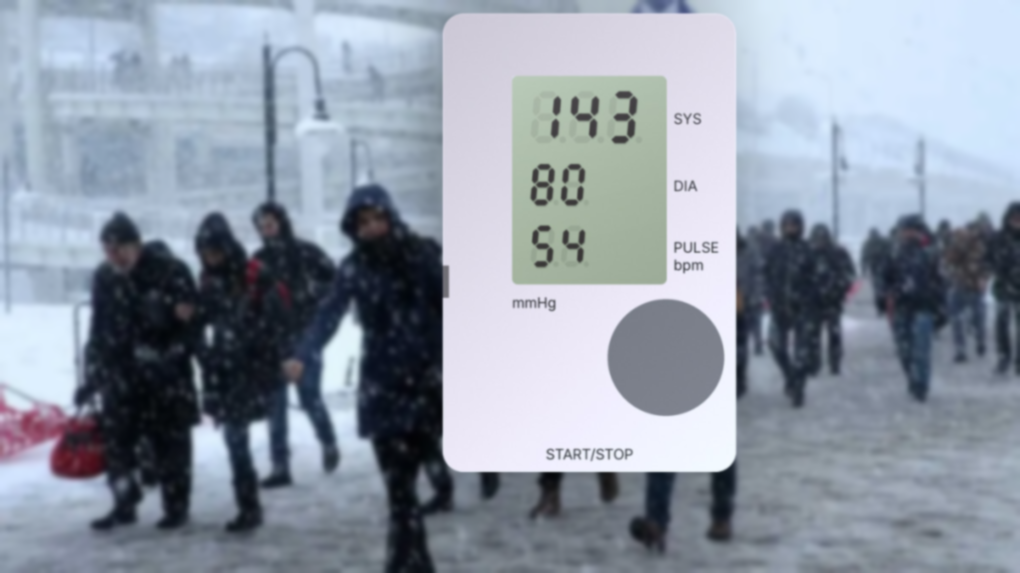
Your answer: 143mmHg
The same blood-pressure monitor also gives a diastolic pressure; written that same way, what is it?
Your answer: 80mmHg
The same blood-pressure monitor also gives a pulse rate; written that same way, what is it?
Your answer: 54bpm
